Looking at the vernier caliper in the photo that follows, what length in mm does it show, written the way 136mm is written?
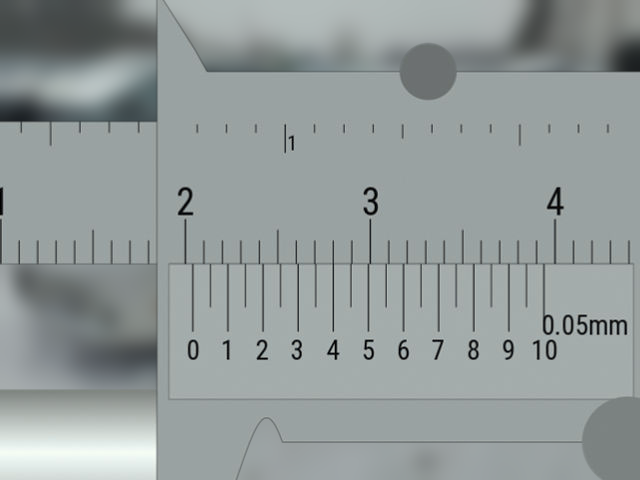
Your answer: 20.4mm
